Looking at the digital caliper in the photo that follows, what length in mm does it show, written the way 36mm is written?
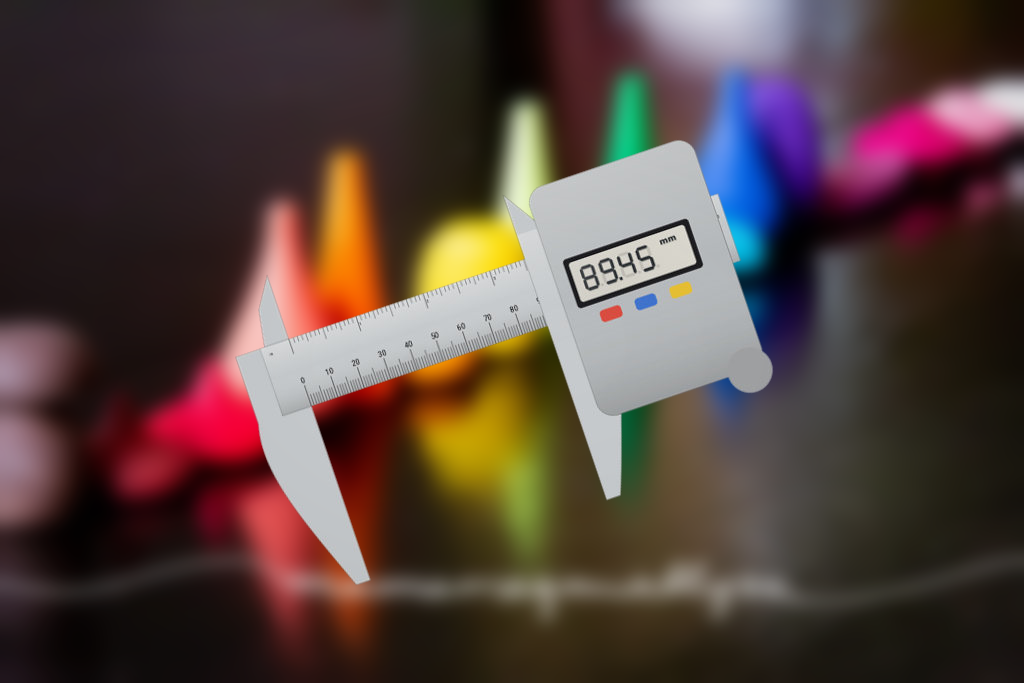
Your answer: 89.45mm
